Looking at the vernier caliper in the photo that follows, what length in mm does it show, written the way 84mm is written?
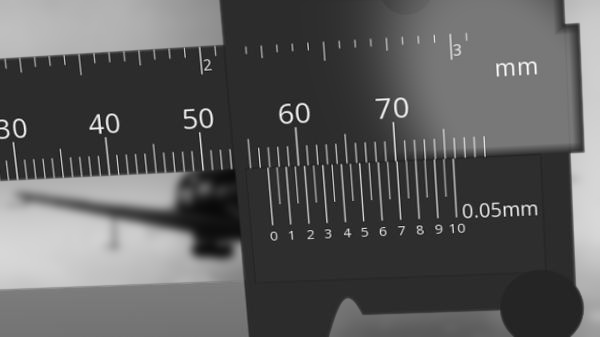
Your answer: 56.8mm
